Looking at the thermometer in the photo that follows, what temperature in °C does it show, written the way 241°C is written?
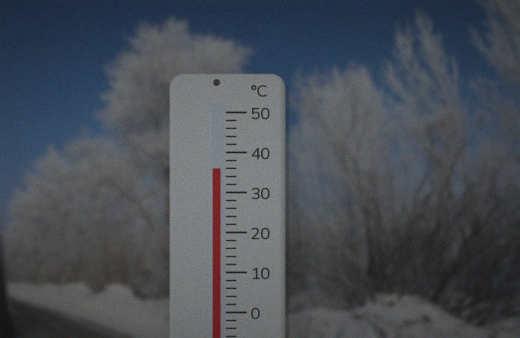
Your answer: 36°C
